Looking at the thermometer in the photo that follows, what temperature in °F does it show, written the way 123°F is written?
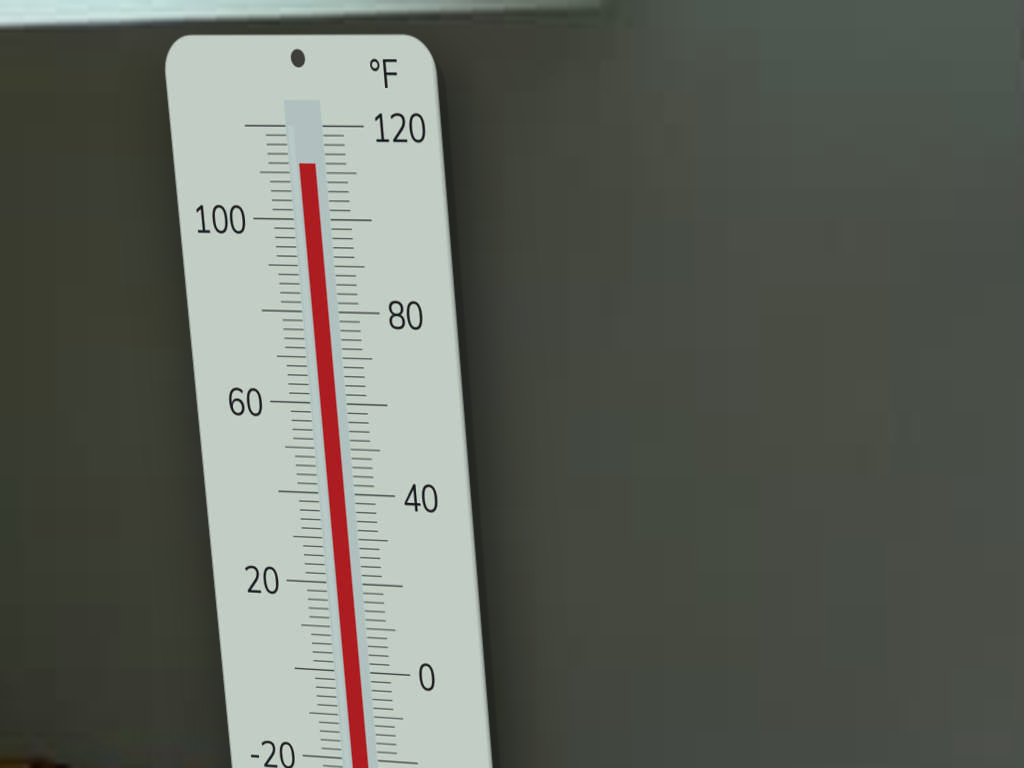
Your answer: 112°F
